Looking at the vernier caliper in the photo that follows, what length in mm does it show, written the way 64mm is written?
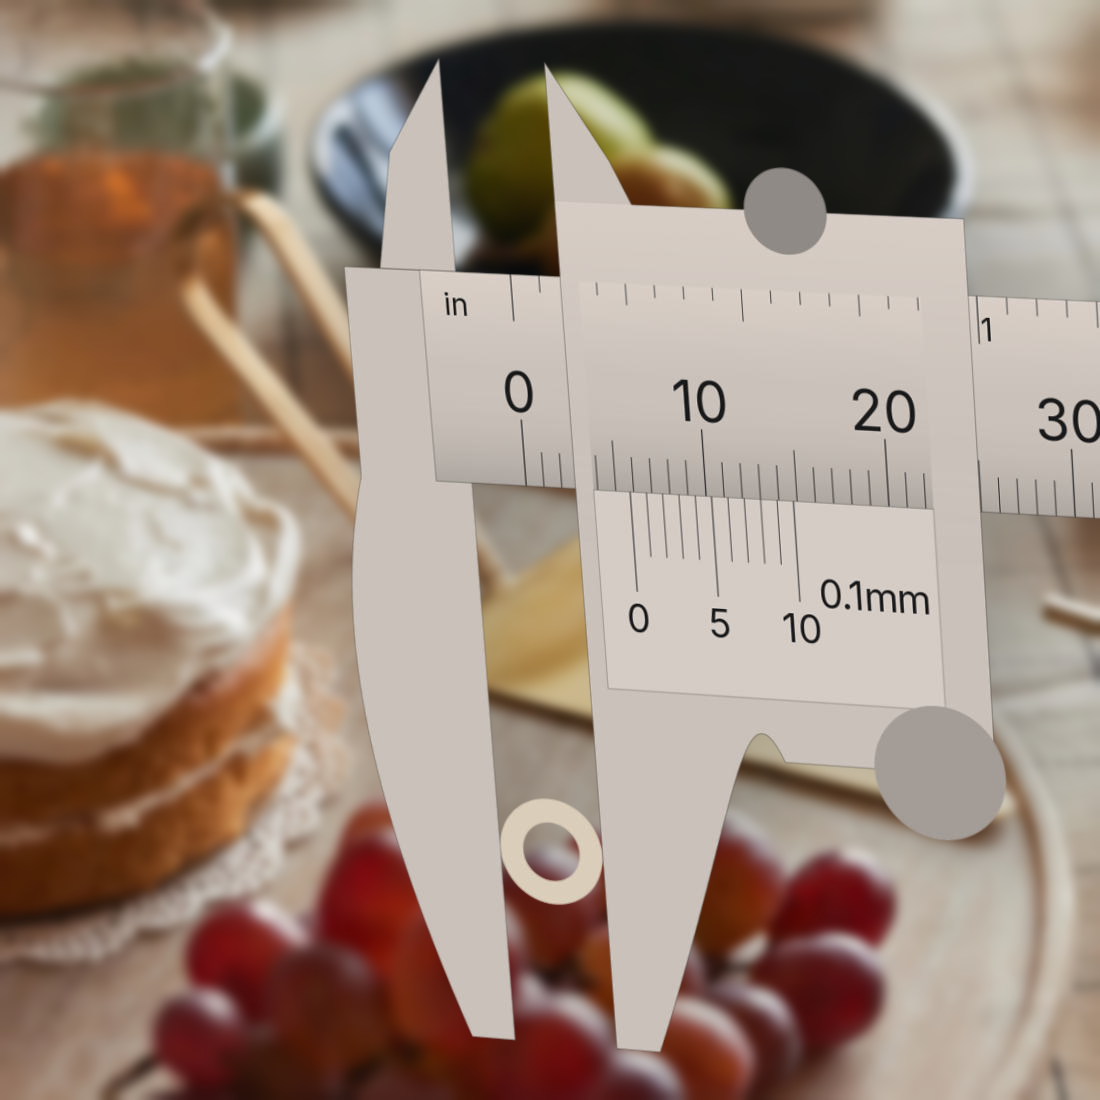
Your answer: 5.8mm
